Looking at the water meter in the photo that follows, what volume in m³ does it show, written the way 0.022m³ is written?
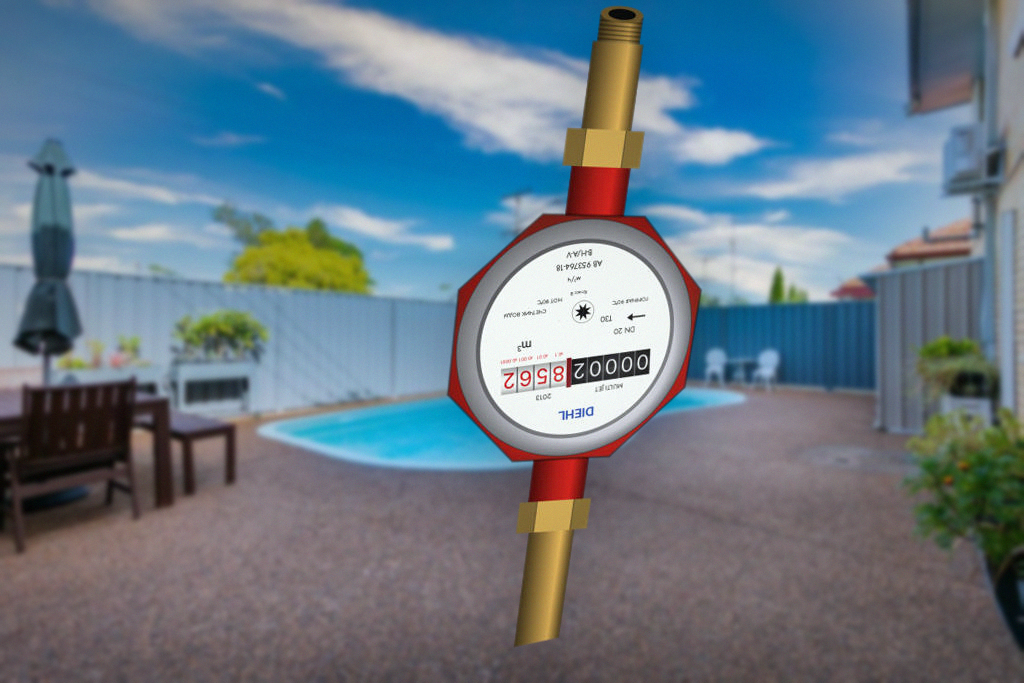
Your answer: 2.8562m³
